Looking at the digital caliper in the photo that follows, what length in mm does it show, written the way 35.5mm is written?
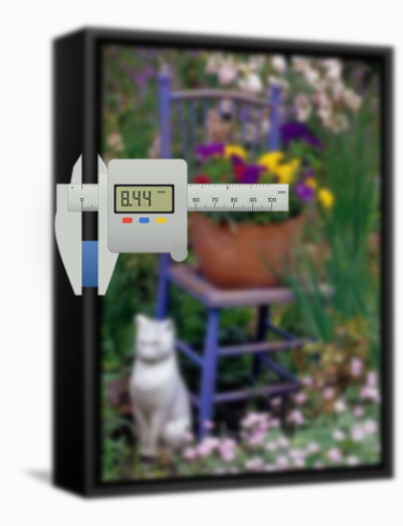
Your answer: 8.44mm
